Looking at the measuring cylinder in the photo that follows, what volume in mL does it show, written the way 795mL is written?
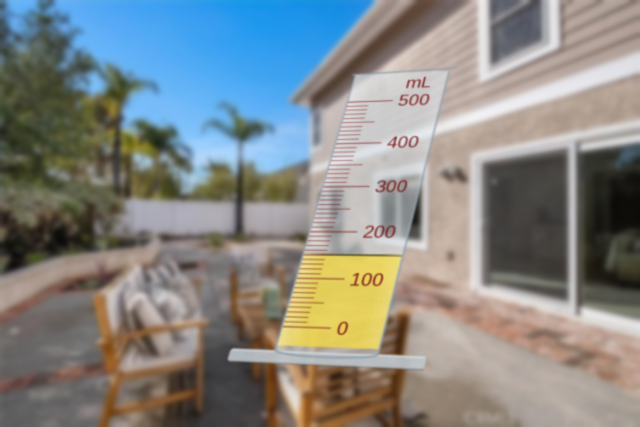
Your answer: 150mL
